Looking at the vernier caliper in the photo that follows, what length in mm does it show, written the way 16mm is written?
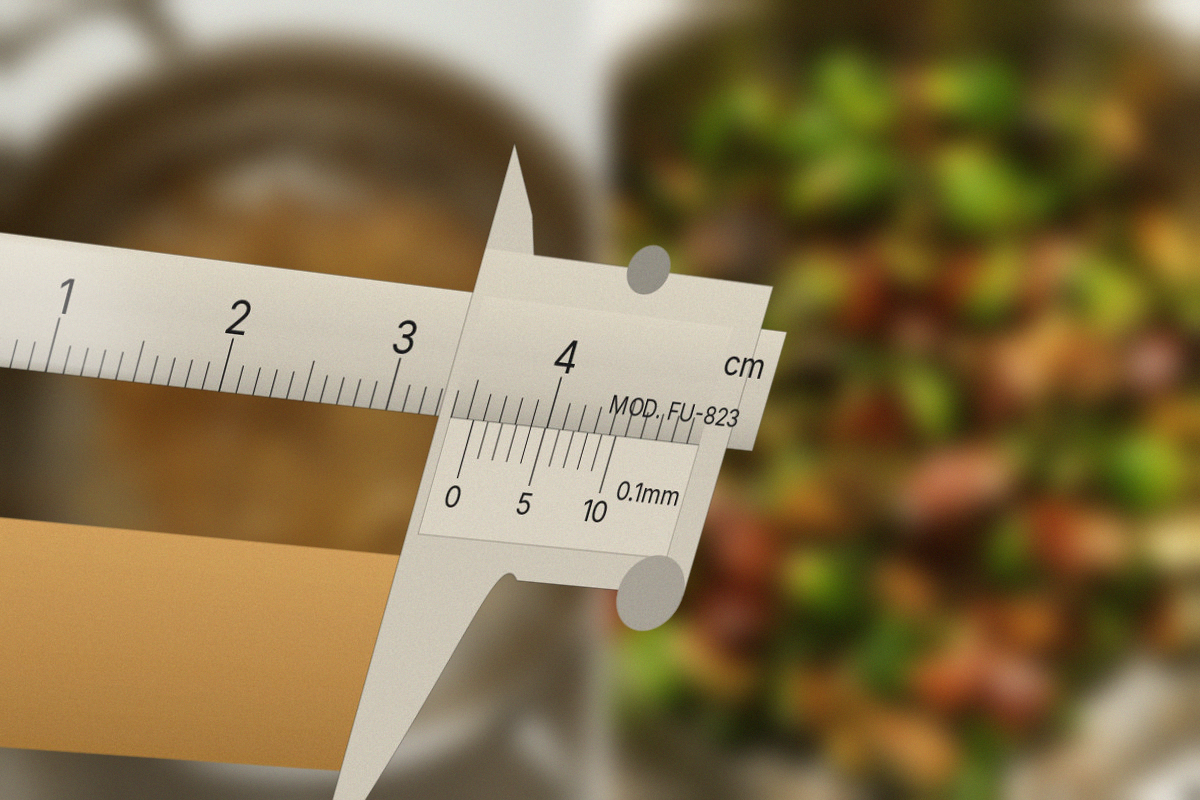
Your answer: 35.4mm
